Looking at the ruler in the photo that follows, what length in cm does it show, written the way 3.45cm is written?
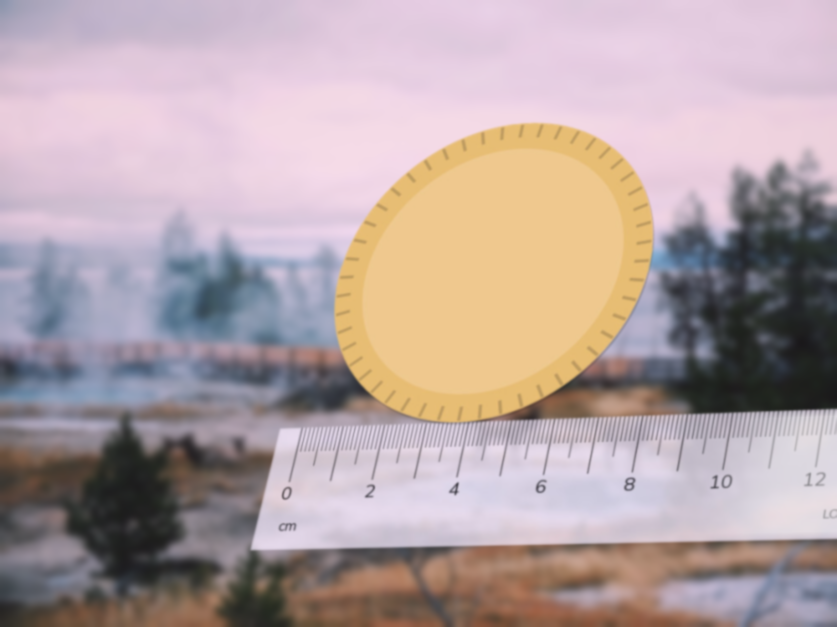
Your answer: 7.5cm
